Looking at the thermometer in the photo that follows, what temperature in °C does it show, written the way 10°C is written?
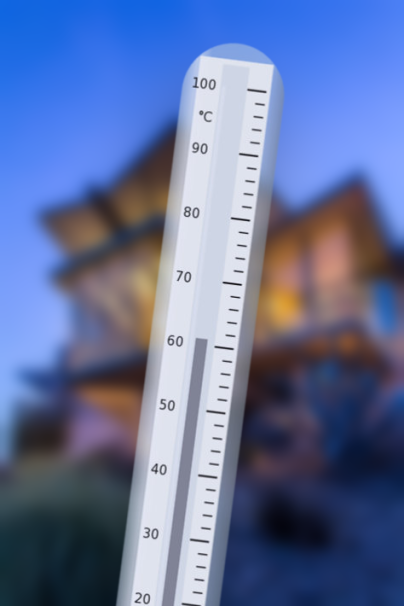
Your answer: 61°C
